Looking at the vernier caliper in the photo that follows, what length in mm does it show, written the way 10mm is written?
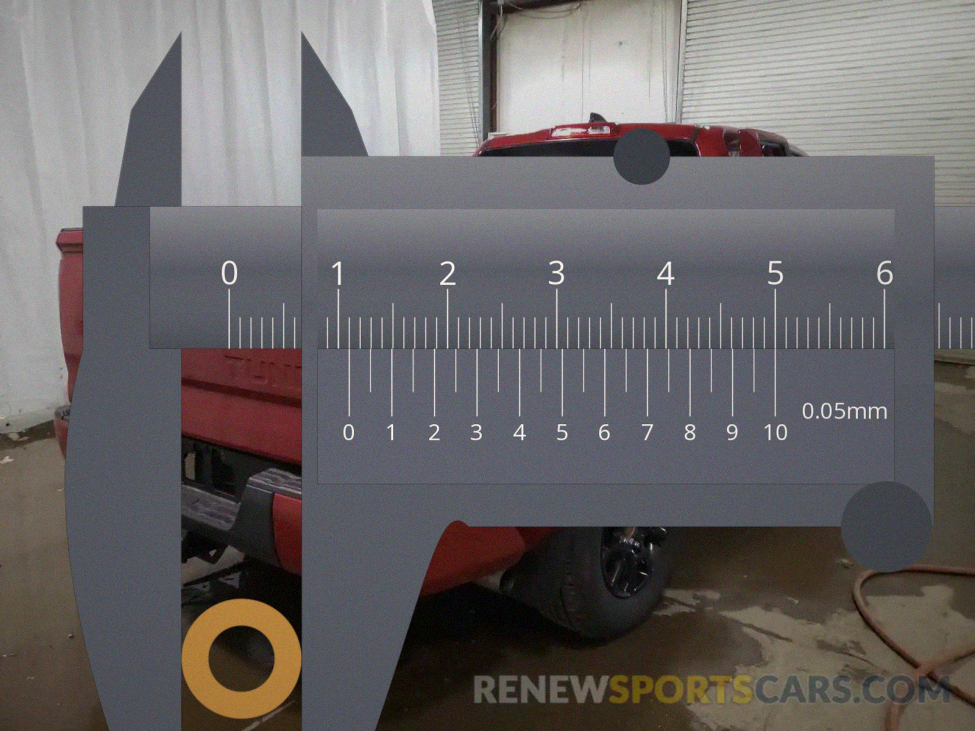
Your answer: 11.0mm
